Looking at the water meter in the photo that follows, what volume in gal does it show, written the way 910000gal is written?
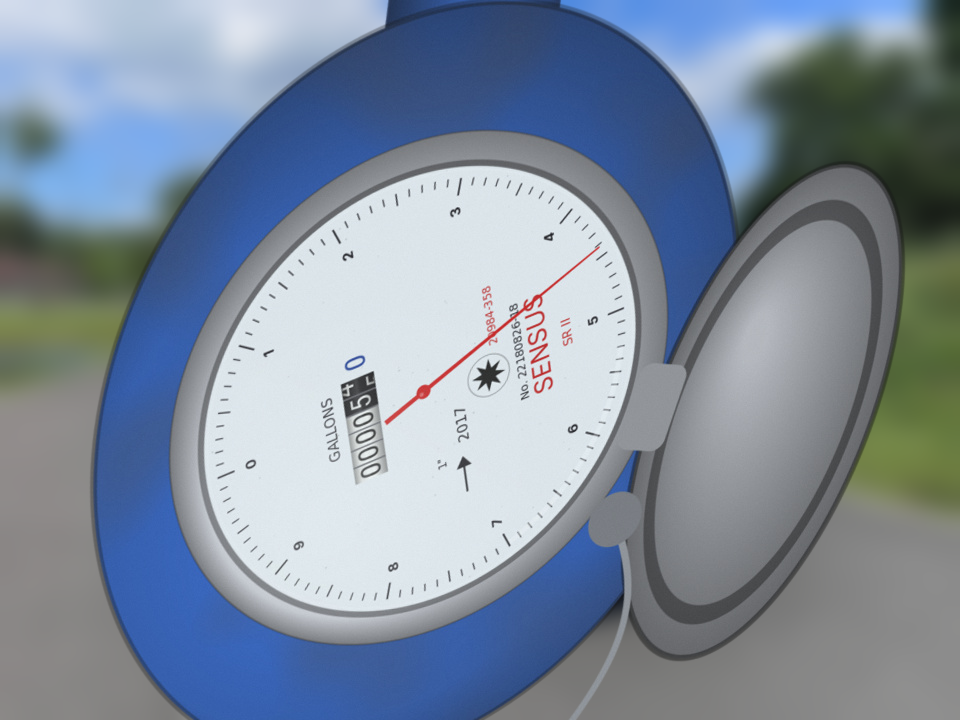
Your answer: 544.4gal
